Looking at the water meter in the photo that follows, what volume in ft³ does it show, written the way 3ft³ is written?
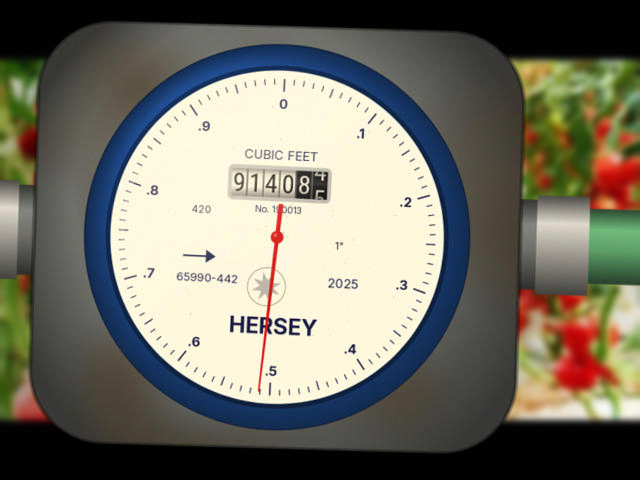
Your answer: 914084.51ft³
